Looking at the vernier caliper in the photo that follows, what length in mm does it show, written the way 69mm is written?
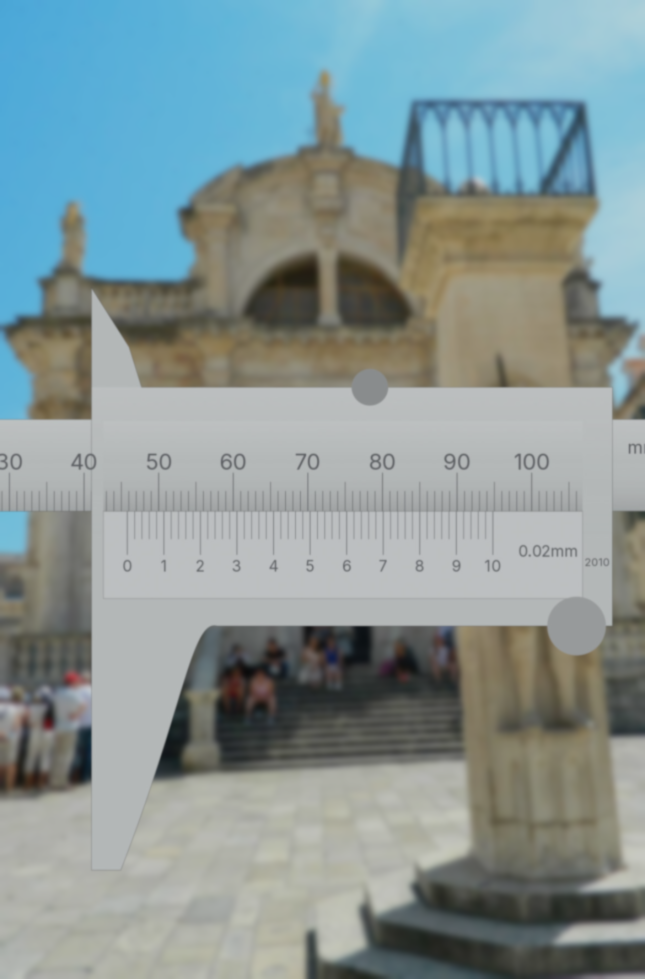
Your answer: 45.8mm
